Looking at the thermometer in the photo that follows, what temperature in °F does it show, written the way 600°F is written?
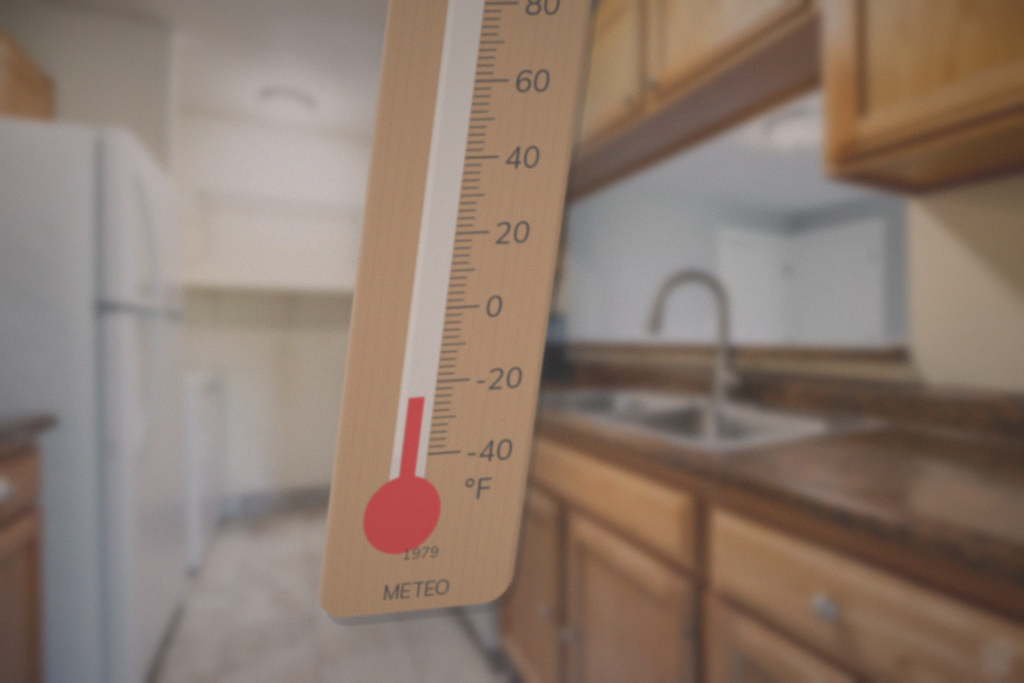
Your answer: -24°F
